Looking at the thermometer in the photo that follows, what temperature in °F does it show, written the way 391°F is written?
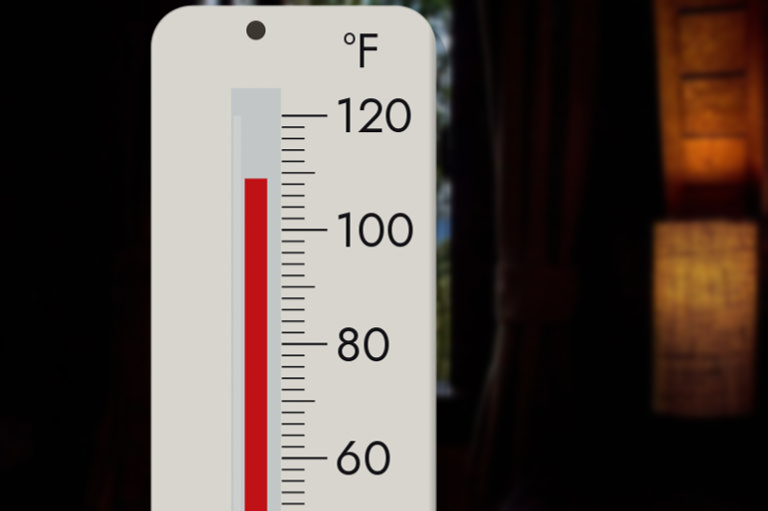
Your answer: 109°F
